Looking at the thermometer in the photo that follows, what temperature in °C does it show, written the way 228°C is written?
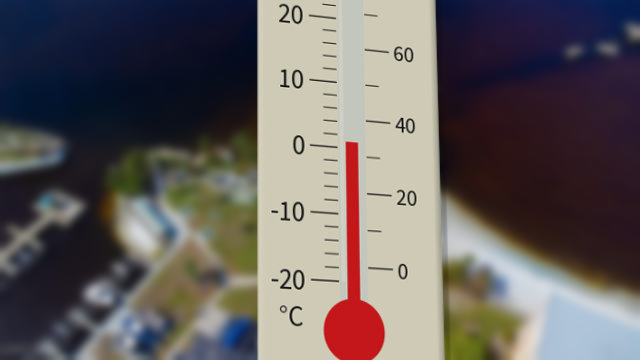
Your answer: 1°C
